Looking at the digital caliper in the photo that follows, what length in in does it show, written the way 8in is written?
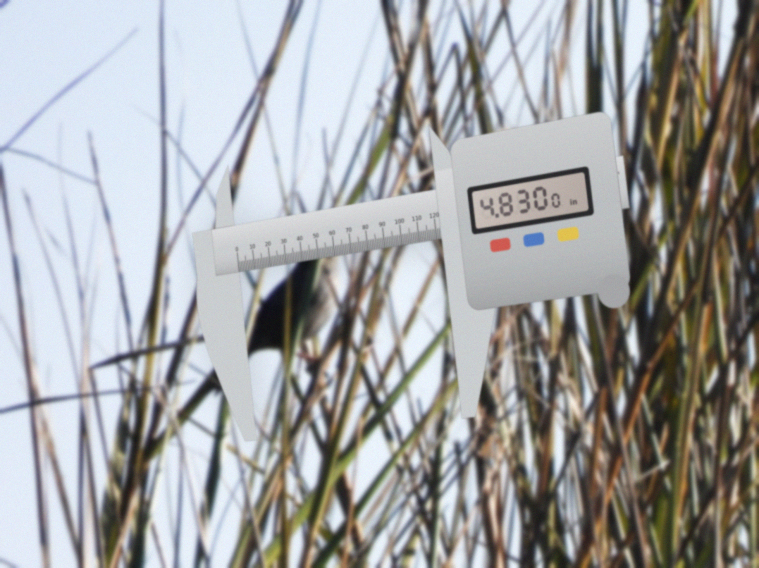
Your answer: 4.8300in
